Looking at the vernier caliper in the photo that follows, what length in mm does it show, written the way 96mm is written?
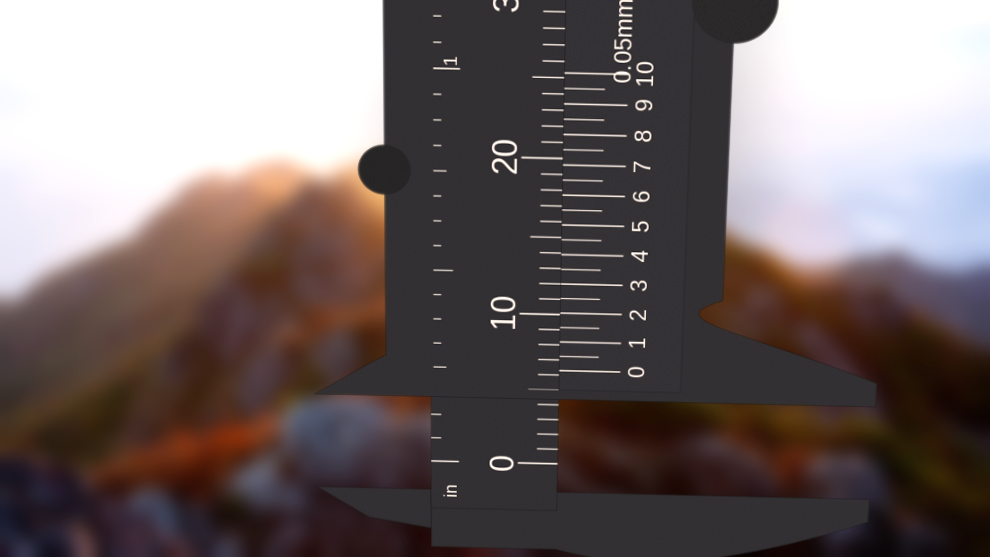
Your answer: 6.3mm
